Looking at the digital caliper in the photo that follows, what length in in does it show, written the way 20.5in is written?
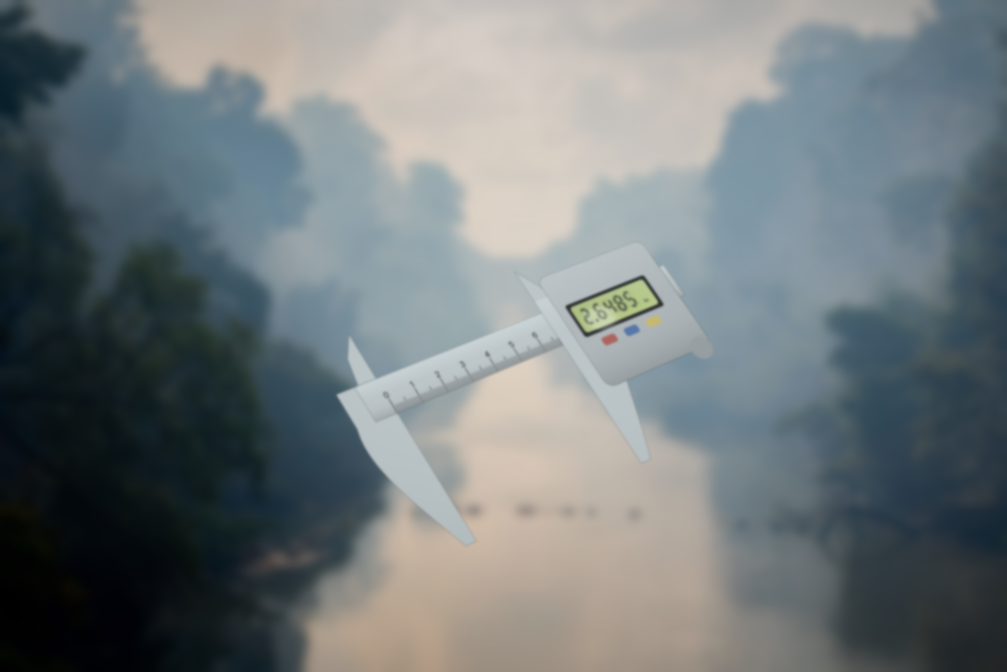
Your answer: 2.6485in
